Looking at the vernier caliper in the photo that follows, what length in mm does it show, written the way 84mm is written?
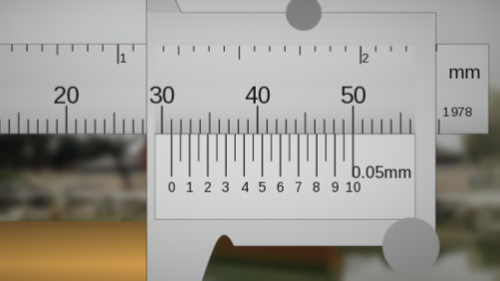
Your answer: 31.0mm
